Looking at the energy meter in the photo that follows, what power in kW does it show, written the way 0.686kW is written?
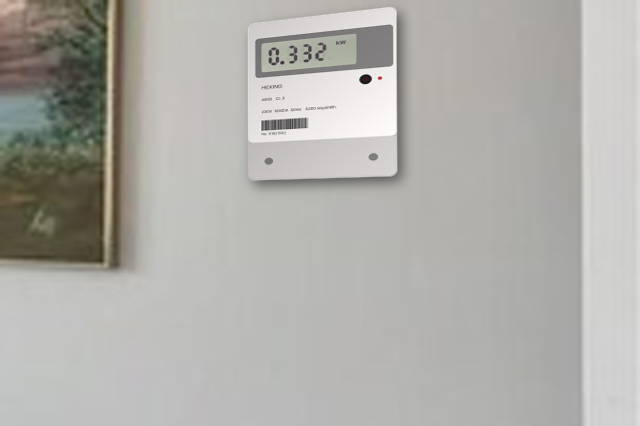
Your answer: 0.332kW
